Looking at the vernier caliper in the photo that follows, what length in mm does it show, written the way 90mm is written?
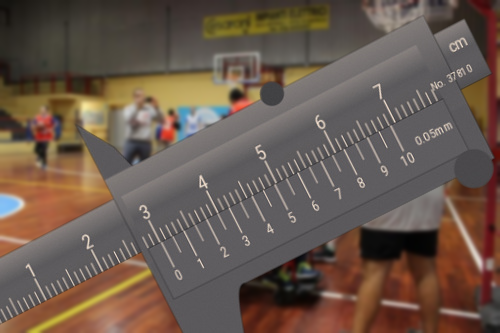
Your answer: 30.2mm
